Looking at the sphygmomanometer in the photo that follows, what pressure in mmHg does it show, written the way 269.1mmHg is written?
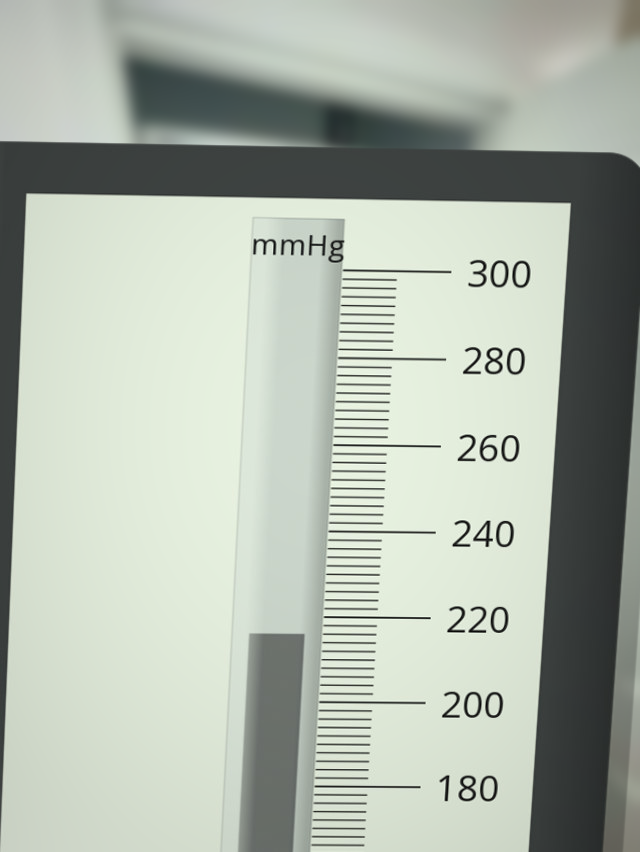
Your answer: 216mmHg
